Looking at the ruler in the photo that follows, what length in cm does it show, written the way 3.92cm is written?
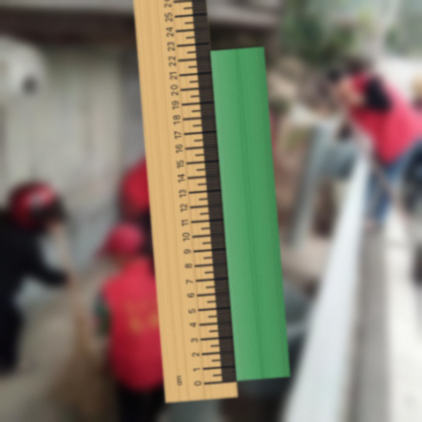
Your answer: 22.5cm
